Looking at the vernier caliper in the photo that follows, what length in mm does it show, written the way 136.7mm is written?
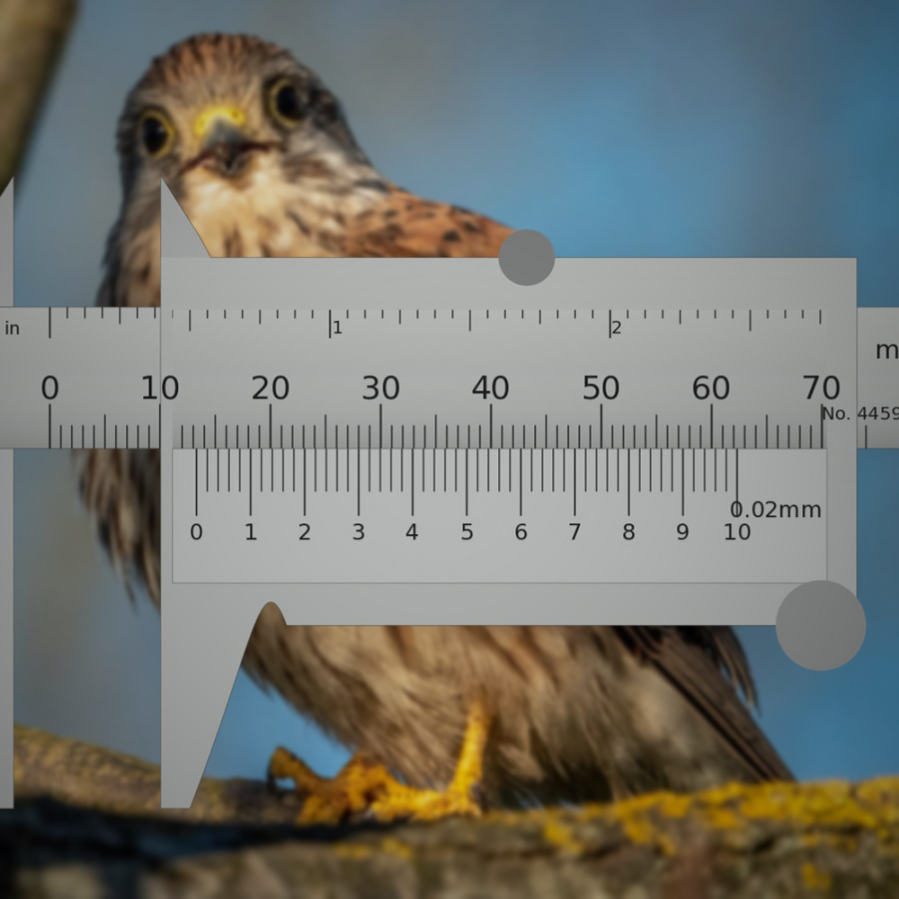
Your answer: 13.3mm
